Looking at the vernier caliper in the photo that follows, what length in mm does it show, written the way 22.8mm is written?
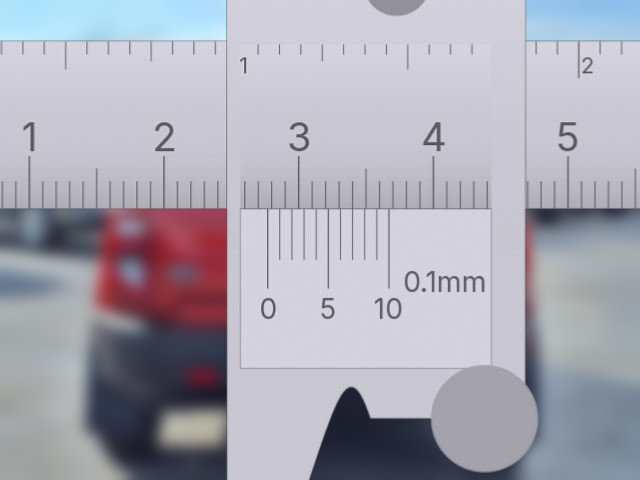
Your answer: 27.7mm
